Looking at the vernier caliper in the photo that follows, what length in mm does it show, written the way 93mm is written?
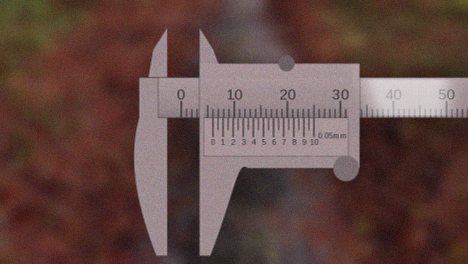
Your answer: 6.0mm
